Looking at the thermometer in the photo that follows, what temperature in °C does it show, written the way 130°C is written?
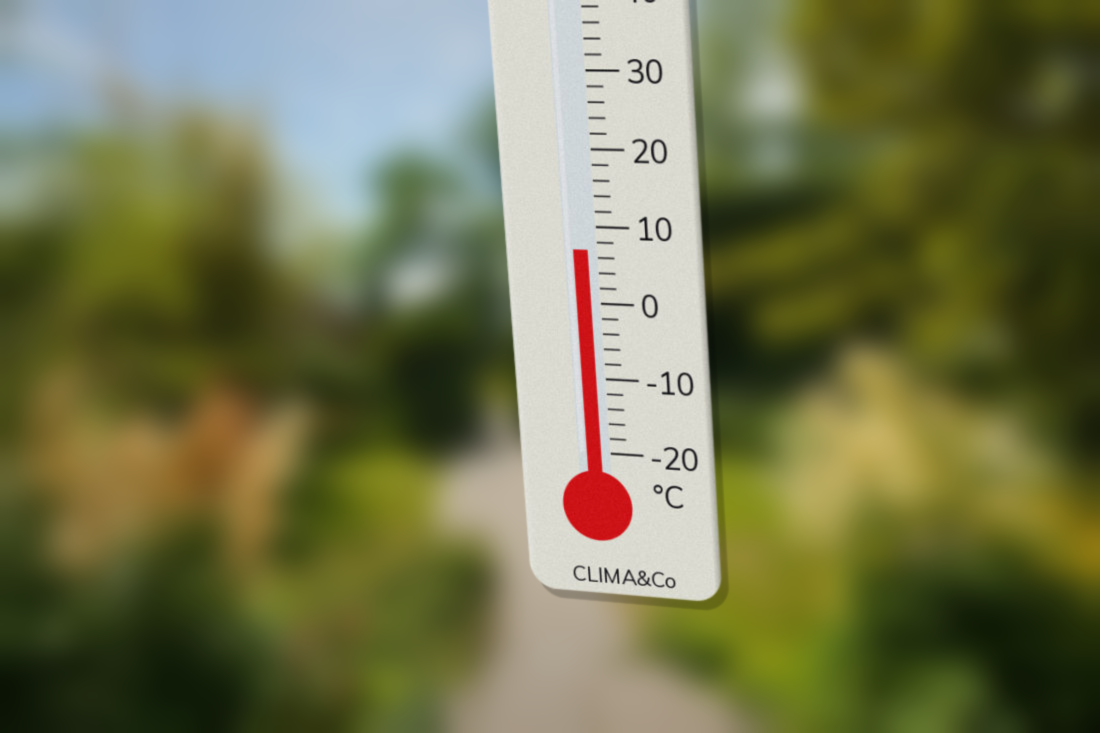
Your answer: 7°C
